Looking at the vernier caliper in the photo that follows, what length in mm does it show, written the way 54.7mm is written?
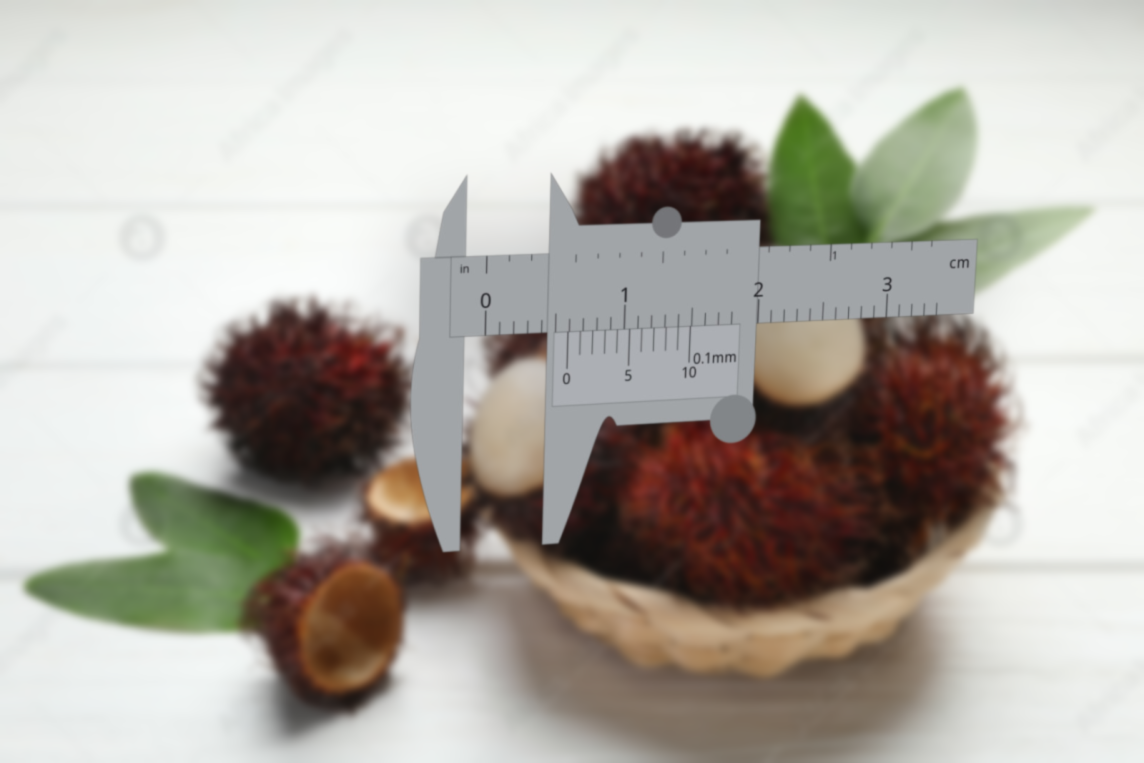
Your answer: 5.9mm
